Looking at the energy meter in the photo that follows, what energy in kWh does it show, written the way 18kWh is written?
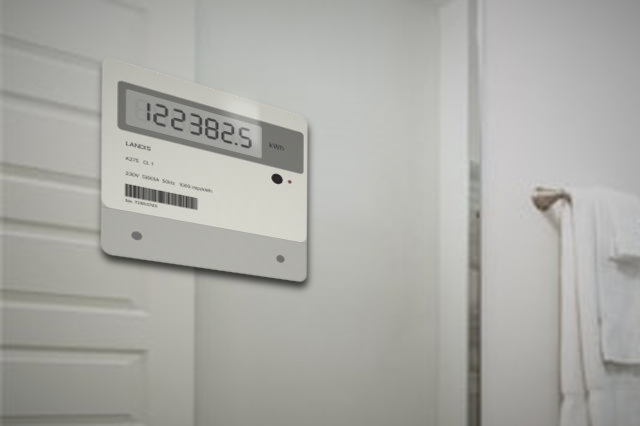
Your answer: 122382.5kWh
